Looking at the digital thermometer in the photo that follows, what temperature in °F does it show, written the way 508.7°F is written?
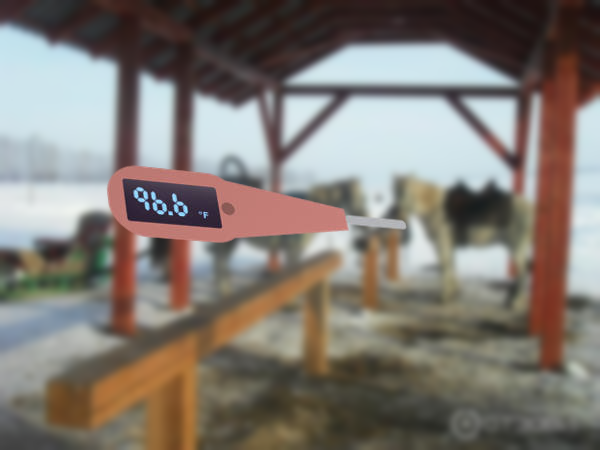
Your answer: 96.6°F
